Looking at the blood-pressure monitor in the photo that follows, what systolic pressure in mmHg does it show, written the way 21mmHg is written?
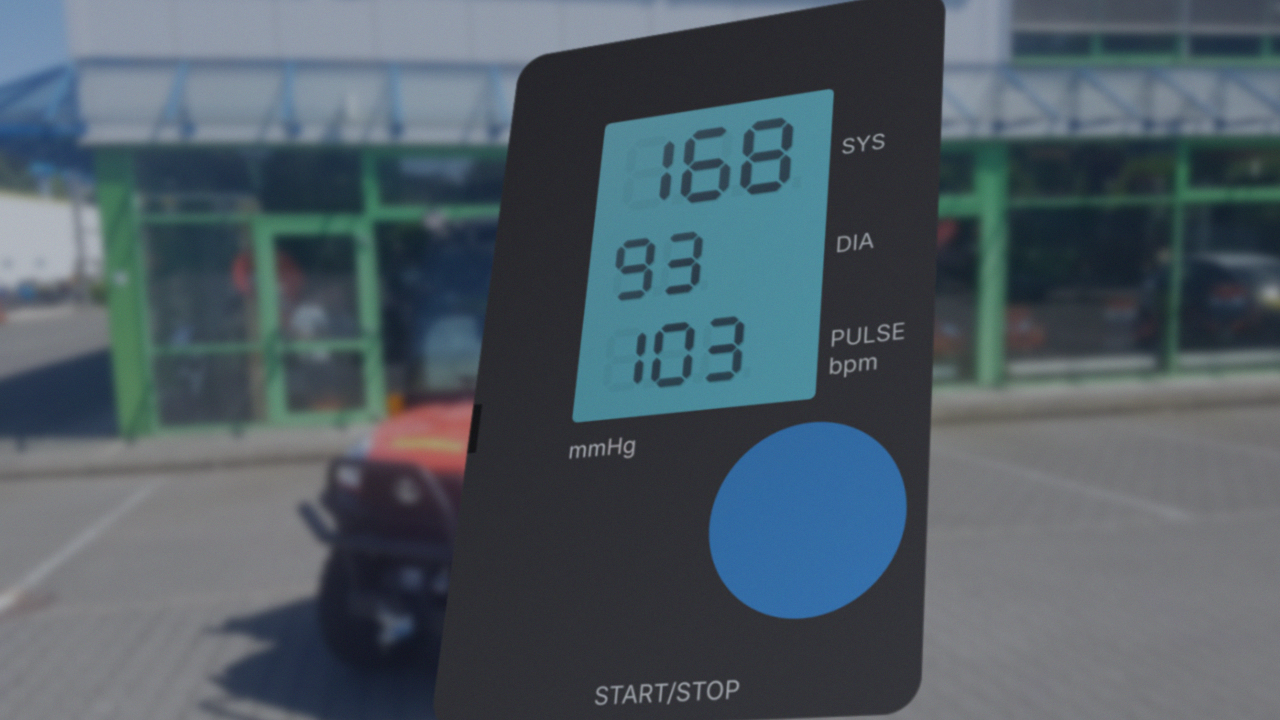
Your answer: 168mmHg
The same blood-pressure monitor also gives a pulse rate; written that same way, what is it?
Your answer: 103bpm
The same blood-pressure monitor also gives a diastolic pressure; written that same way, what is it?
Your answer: 93mmHg
